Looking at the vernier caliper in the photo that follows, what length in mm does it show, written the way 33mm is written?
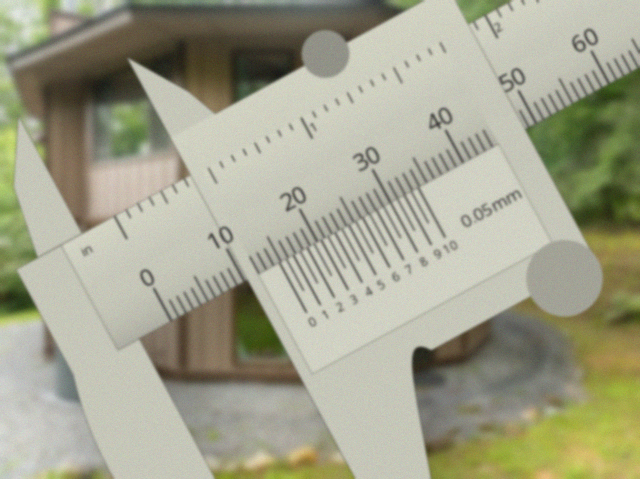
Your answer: 14.8mm
